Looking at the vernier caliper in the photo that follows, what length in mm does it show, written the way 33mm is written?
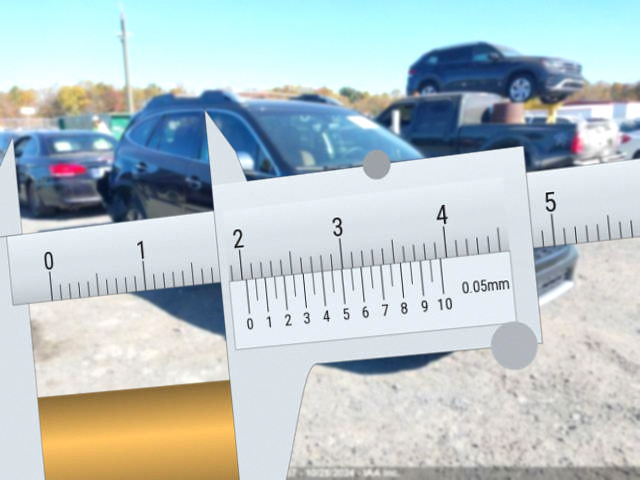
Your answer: 20.4mm
